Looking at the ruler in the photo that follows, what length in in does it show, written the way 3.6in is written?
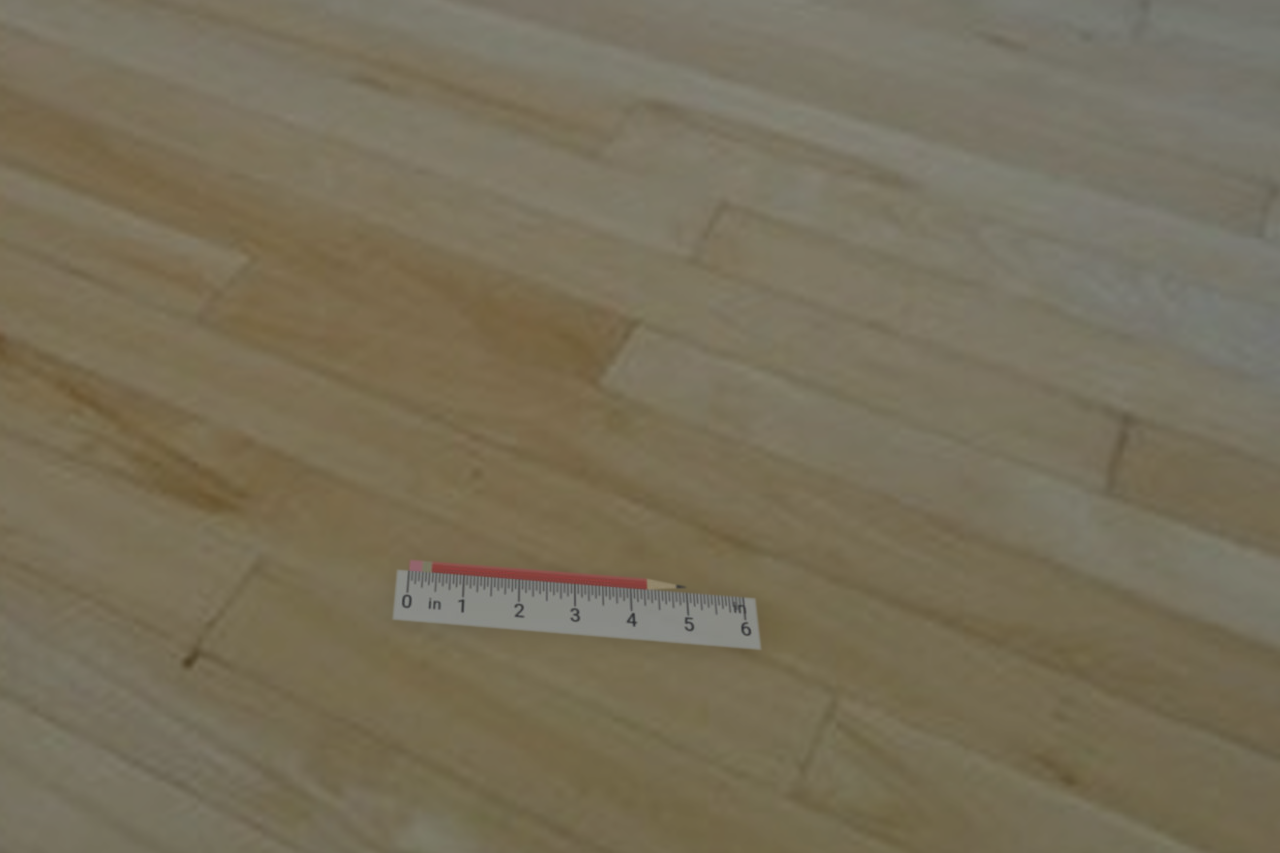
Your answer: 5in
